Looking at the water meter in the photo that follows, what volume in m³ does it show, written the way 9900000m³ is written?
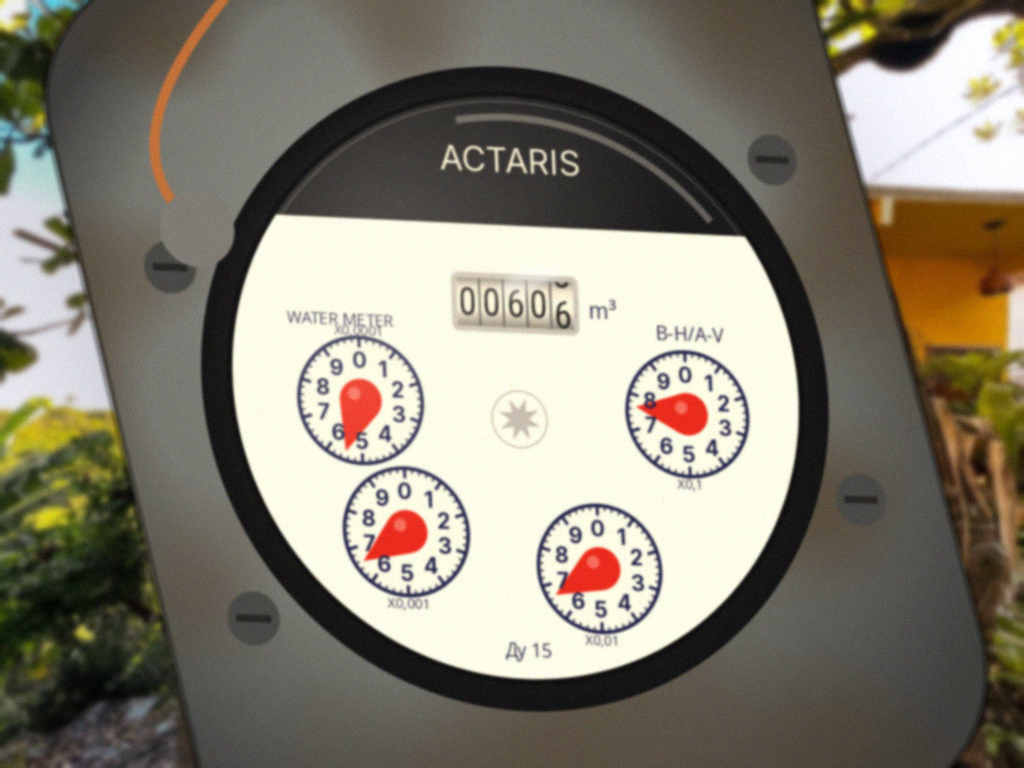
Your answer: 605.7665m³
